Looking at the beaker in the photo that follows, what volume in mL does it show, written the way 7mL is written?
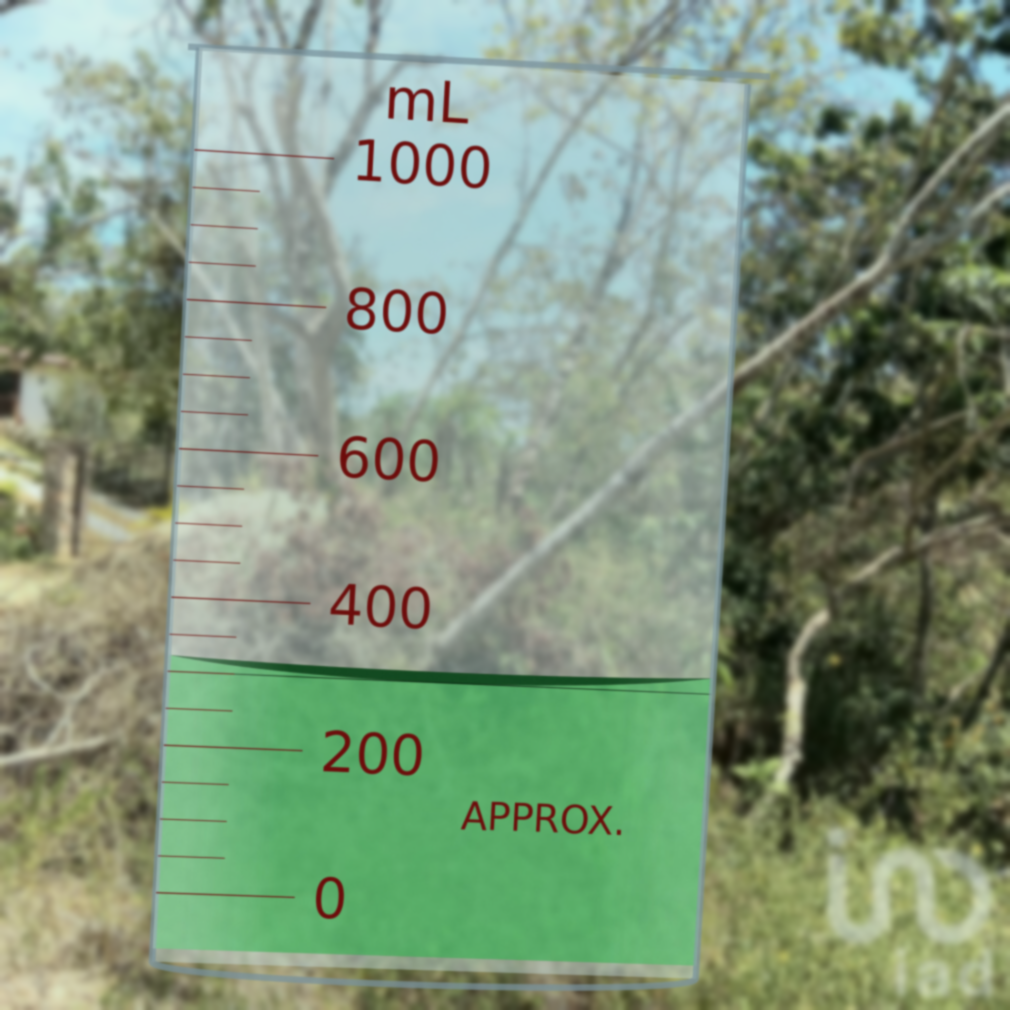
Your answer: 300mL
